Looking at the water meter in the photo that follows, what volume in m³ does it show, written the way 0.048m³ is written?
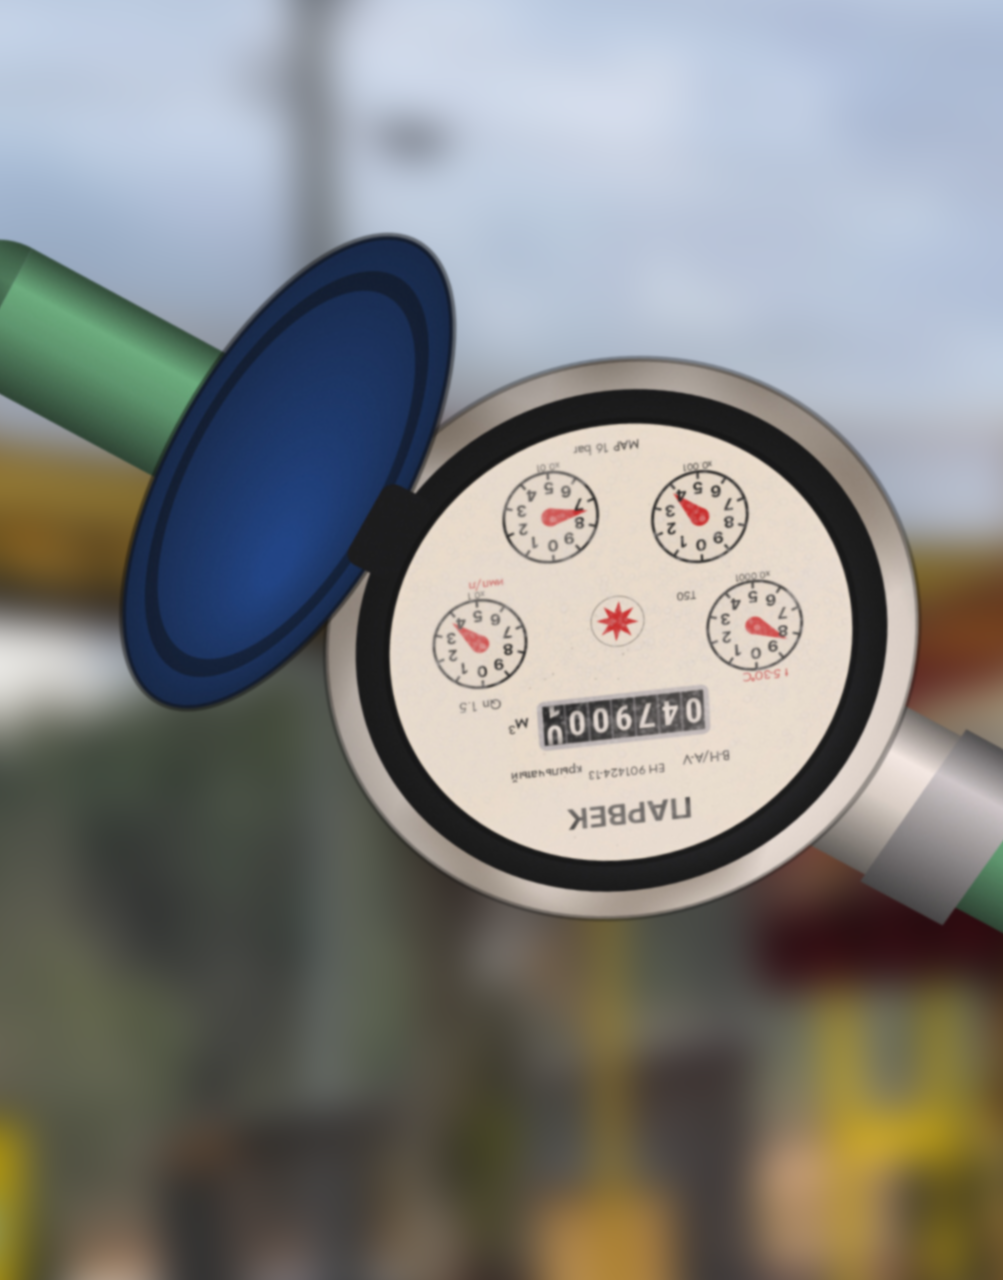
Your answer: 479000.3738m³
